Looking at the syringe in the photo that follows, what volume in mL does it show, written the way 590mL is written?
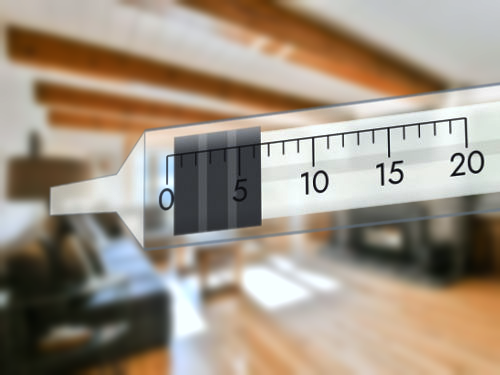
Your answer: 0.5mL
